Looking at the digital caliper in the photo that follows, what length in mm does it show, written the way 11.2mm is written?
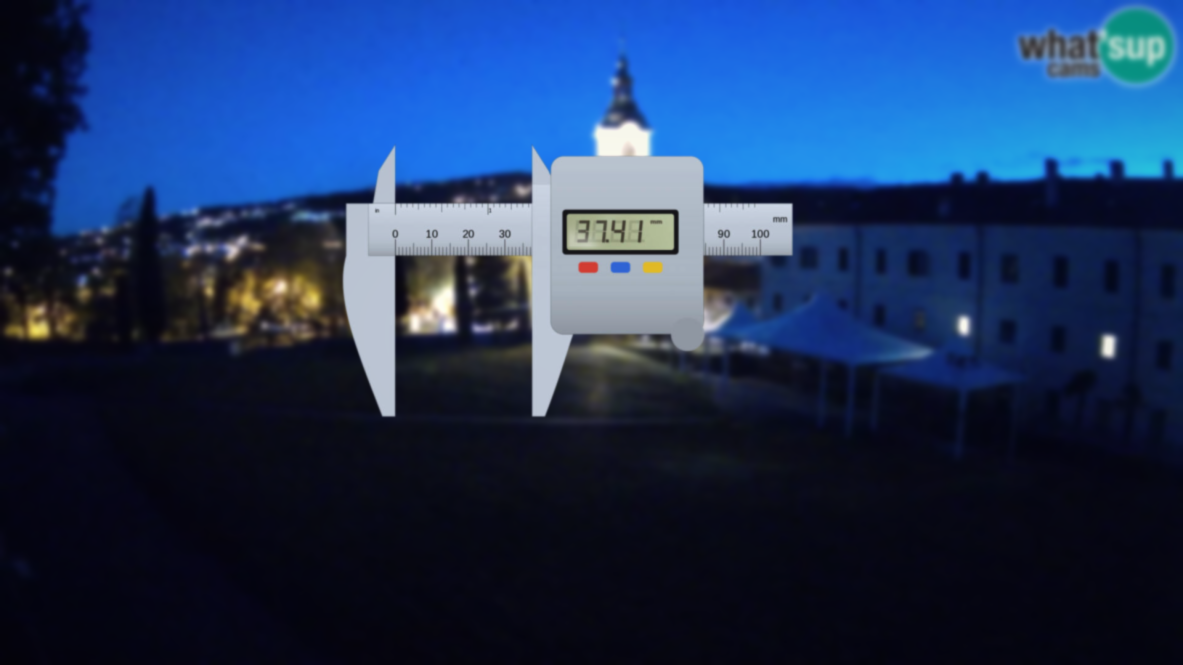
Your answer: 37.41mm
